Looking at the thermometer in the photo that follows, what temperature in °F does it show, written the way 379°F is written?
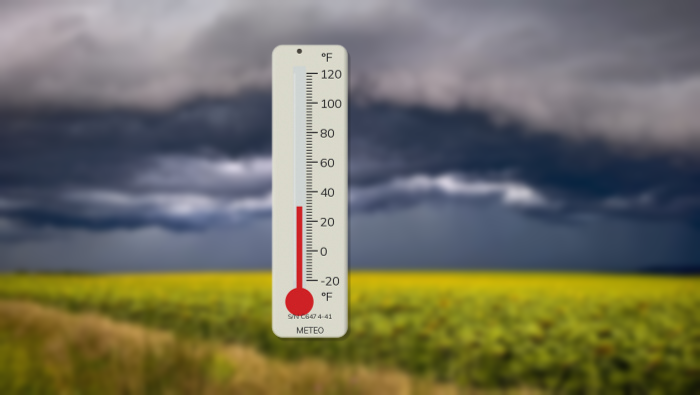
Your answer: 30°F
